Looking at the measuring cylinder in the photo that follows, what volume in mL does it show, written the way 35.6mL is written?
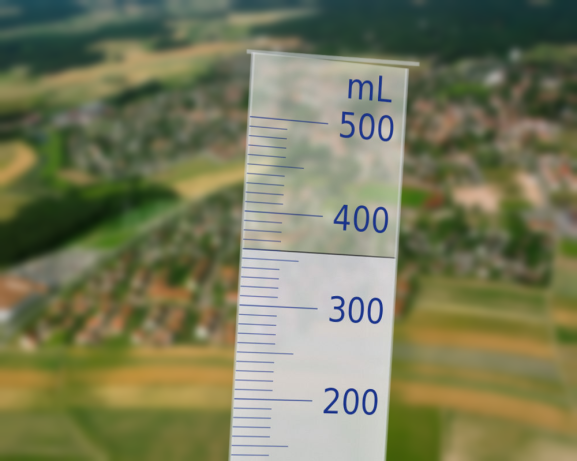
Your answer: 360mL
